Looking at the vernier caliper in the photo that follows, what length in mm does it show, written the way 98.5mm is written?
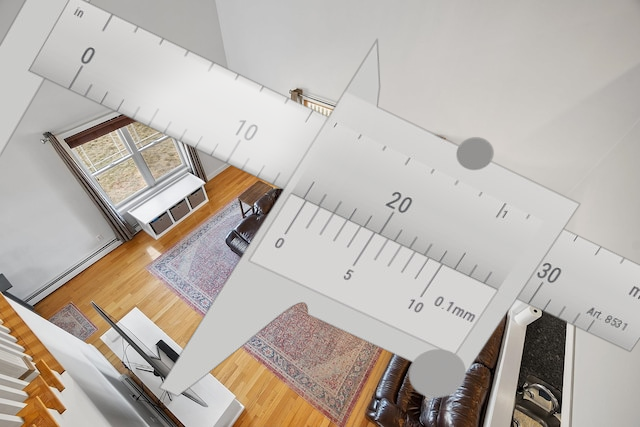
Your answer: 15.2mm
